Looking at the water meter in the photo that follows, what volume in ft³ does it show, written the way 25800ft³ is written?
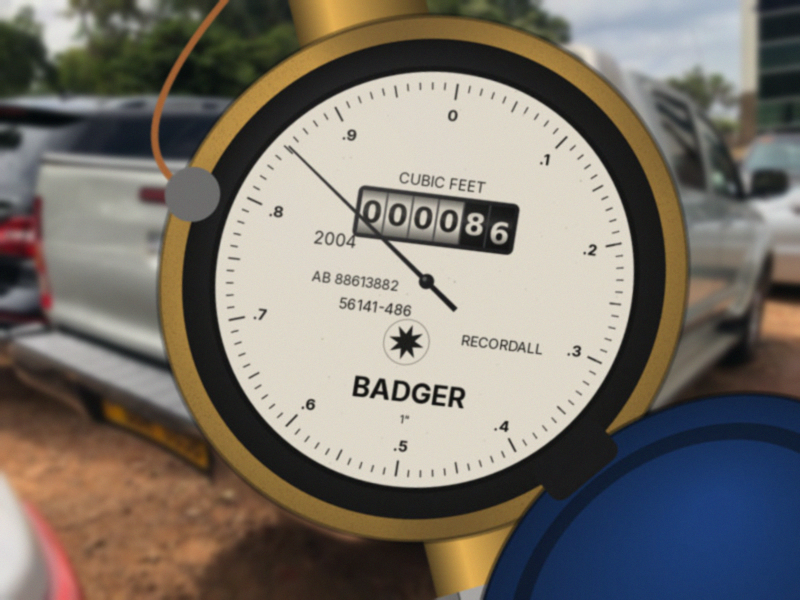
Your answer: 85.85ft³
